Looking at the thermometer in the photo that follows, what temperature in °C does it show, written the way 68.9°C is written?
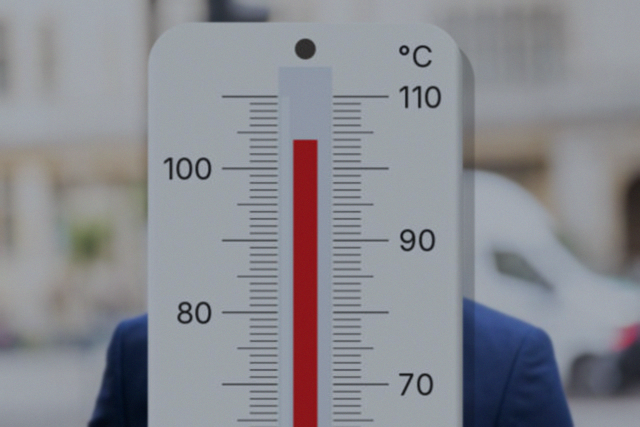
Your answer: 104°C
